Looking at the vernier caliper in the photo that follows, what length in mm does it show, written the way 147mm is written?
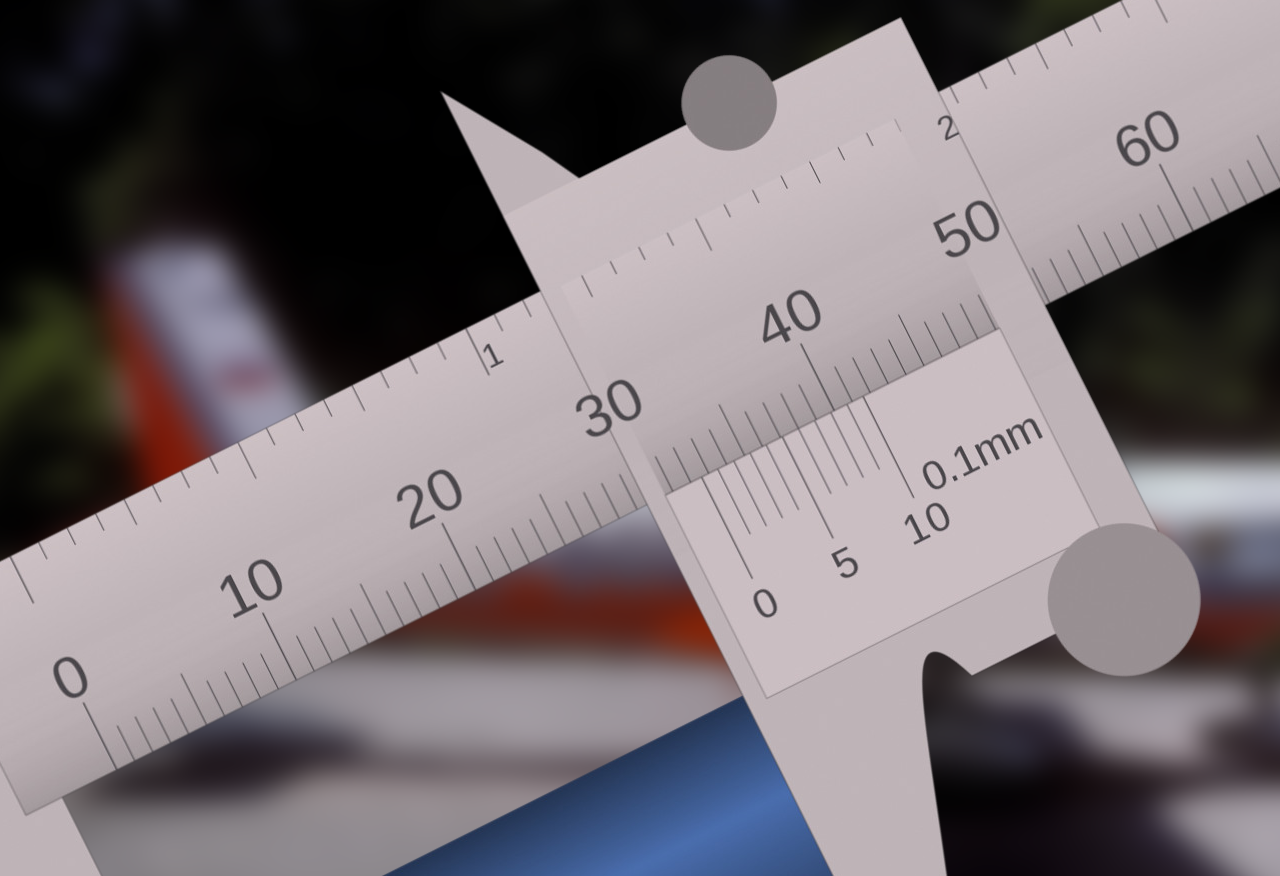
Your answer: 32.6mm
